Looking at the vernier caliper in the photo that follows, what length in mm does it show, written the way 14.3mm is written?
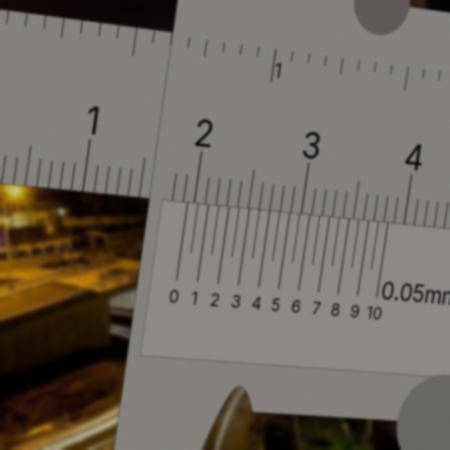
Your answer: 19.4mm
